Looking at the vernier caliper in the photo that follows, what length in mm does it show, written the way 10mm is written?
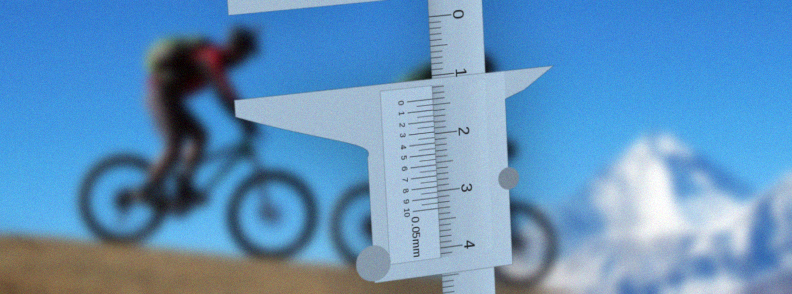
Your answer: 14.0mm
